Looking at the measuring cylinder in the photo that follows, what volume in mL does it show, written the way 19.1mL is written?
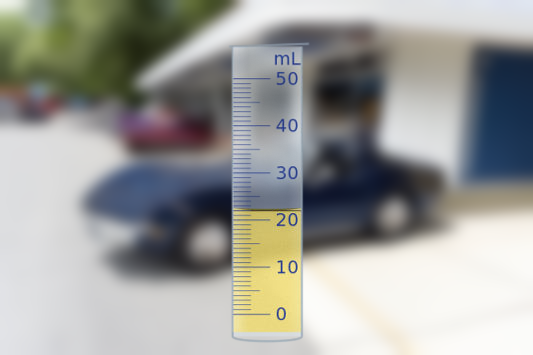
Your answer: 22mL
